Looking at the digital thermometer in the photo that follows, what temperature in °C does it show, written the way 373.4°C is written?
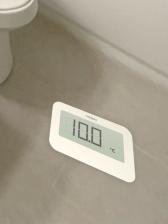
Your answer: 10.0°C
